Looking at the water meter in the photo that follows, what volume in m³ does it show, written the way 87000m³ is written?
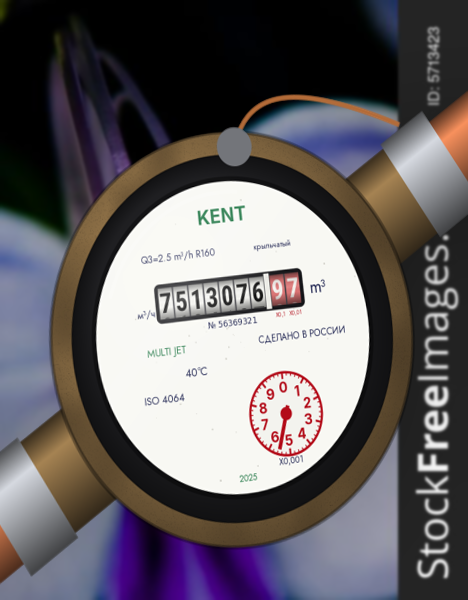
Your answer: 7513076.975m³
